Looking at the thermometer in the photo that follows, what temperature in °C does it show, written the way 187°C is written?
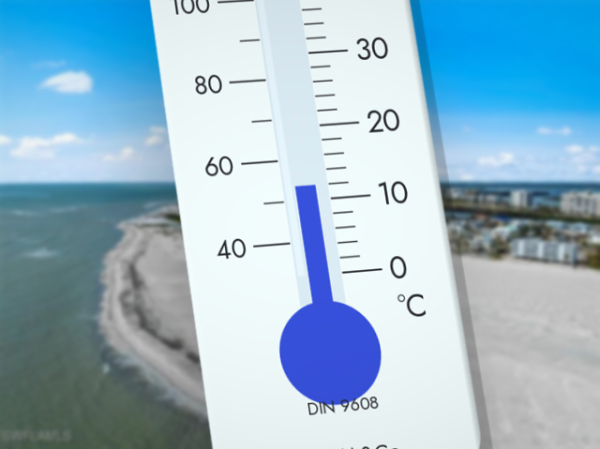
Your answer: 12°C
